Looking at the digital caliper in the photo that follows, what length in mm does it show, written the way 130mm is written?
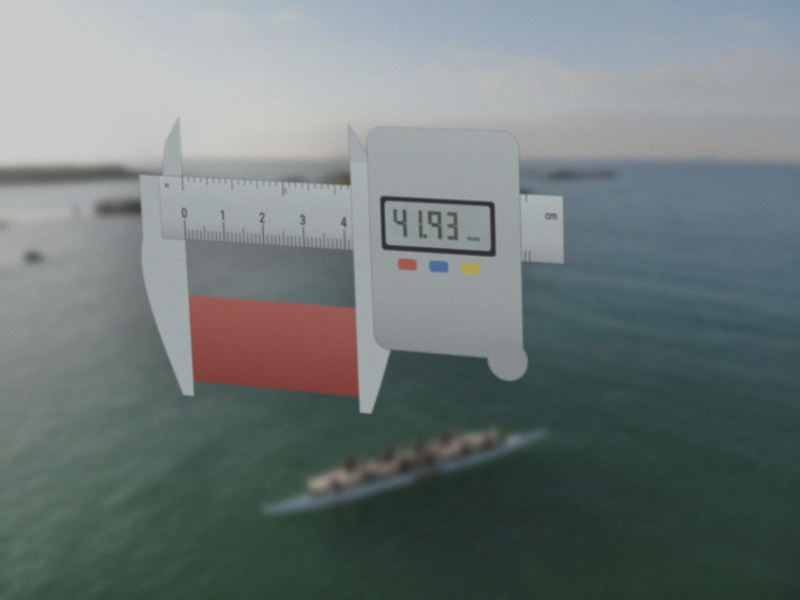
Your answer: 41.93mm
